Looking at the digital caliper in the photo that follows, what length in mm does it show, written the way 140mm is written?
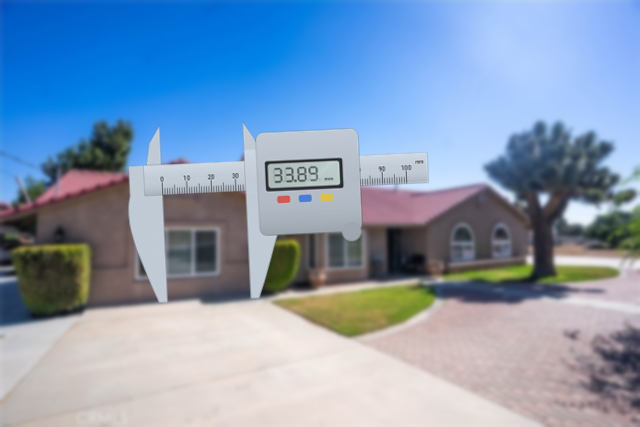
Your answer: 33.89mm
